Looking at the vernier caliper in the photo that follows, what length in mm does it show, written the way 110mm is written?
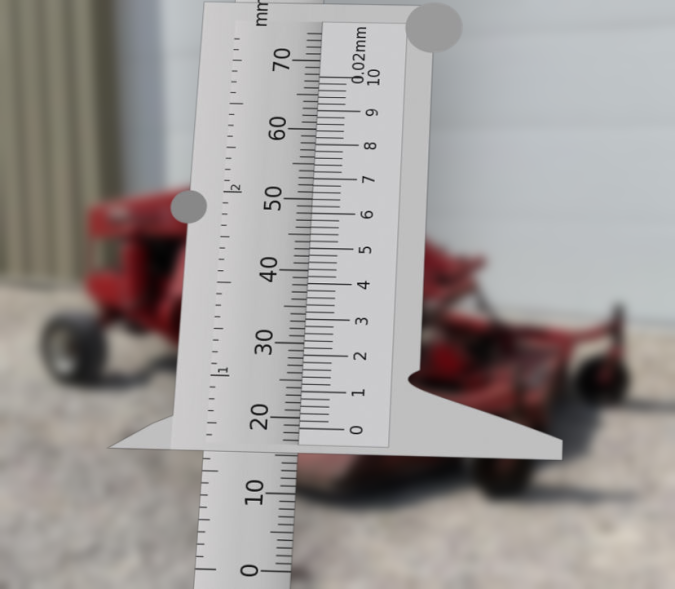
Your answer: 18.6mm
